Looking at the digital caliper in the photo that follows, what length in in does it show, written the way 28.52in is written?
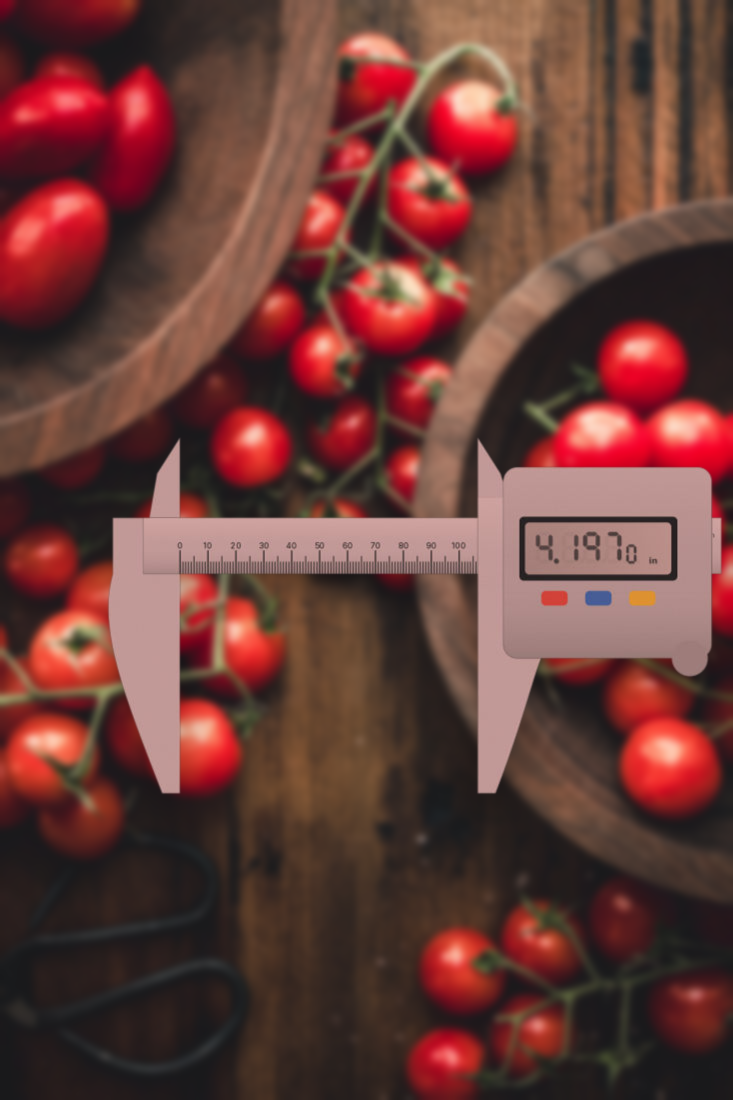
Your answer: 4.1970in
